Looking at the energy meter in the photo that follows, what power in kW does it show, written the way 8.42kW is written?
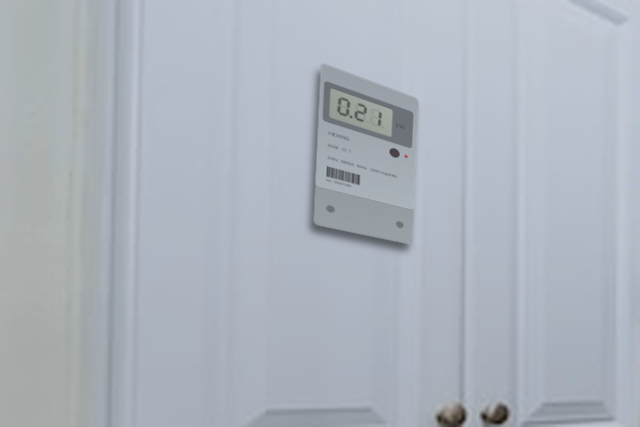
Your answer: 0.21kW
